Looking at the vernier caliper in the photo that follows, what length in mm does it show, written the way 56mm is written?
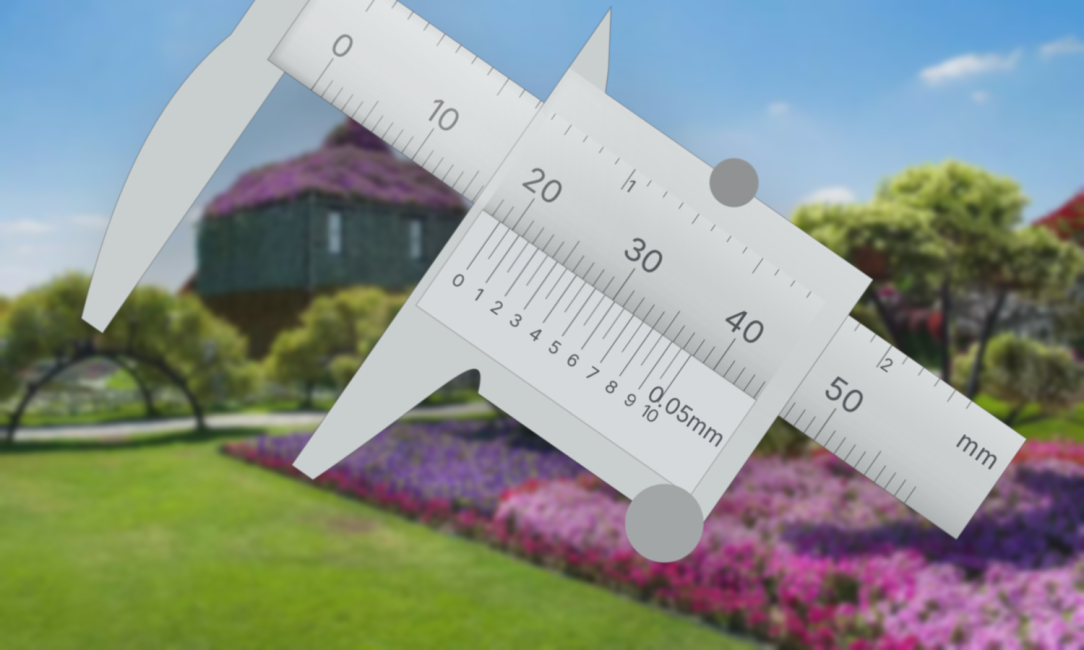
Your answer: 18.8mm
